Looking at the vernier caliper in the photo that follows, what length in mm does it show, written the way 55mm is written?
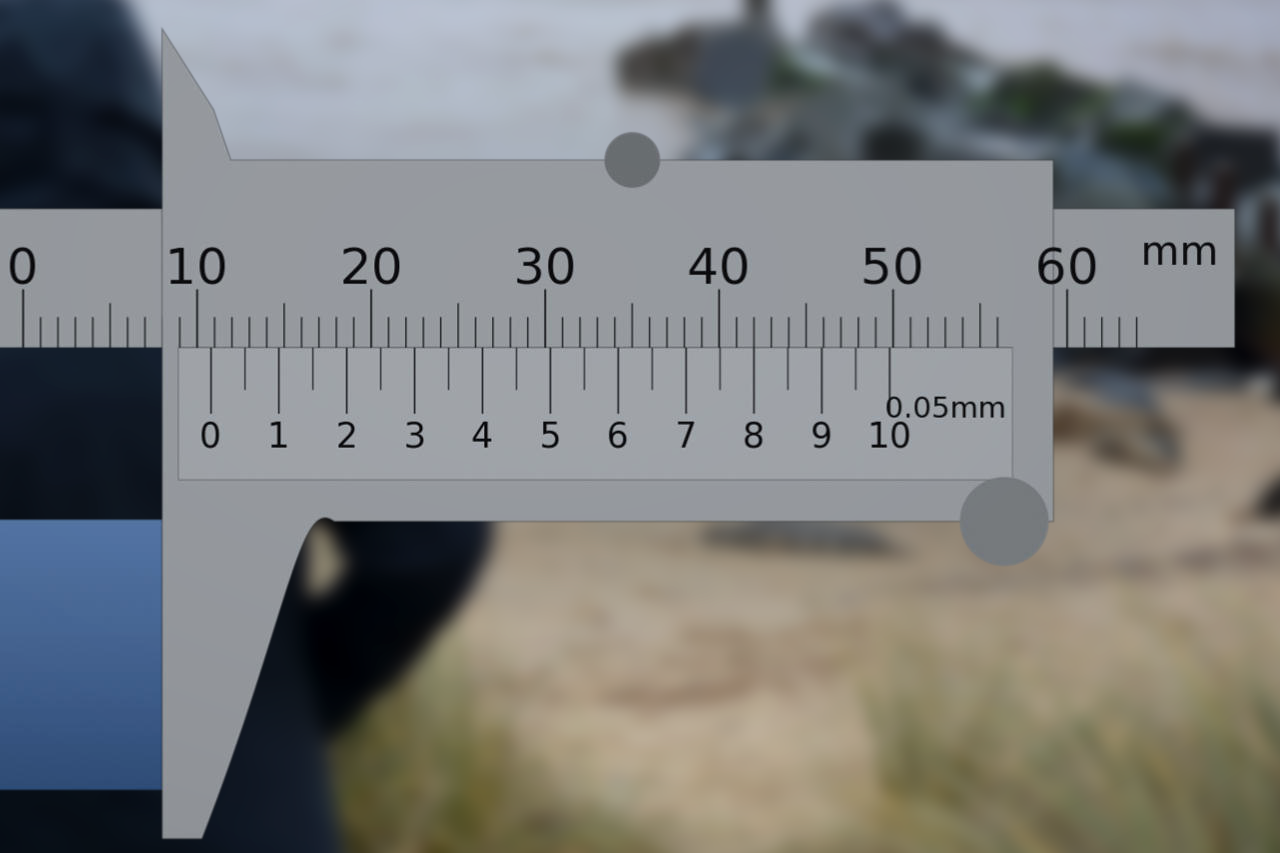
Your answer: 10.8mm
